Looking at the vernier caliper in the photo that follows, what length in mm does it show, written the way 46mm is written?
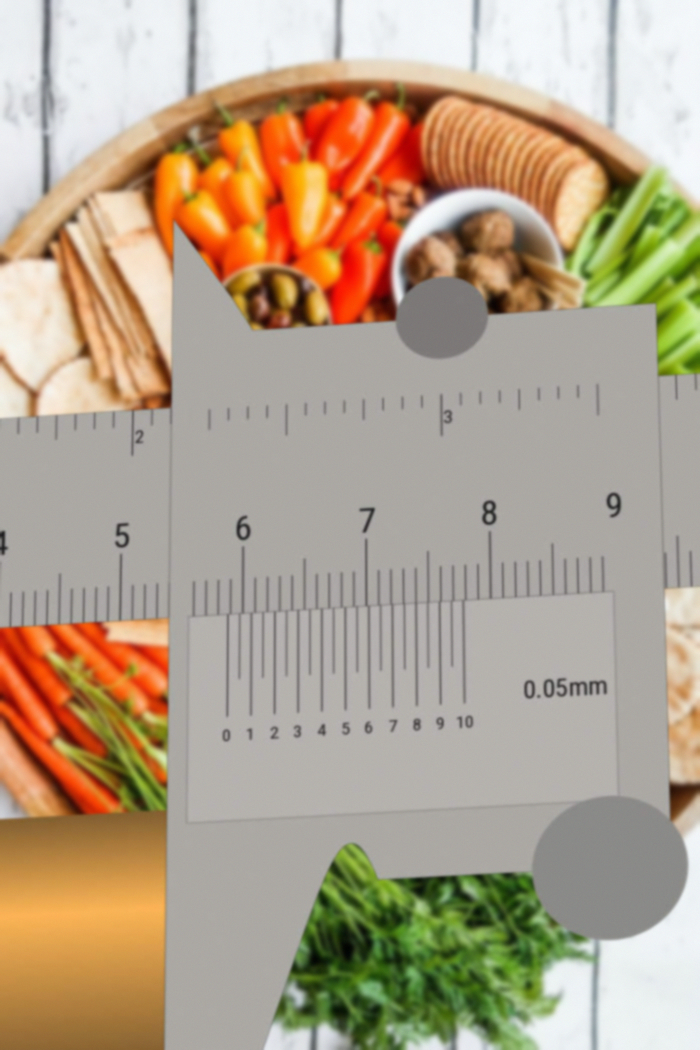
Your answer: 58.8mm
